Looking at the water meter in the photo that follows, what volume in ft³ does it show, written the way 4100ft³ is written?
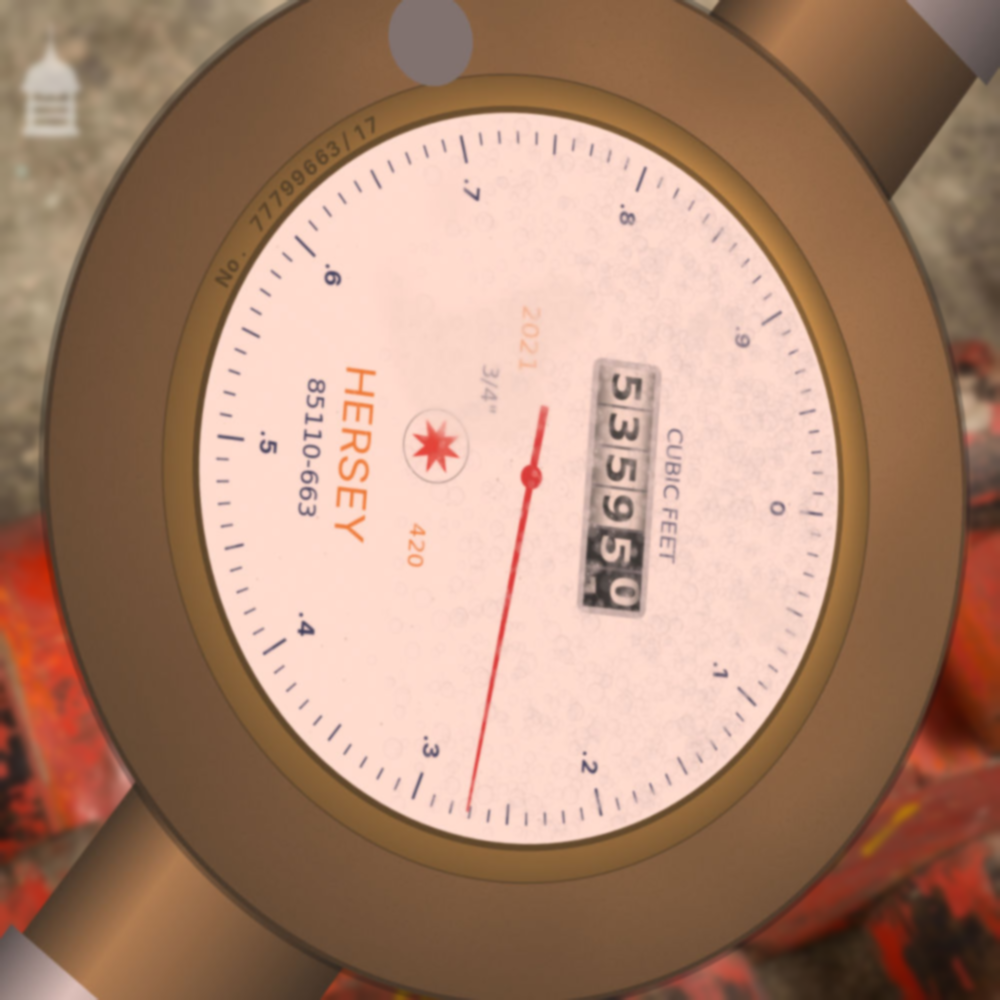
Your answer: 535950.27ft³
